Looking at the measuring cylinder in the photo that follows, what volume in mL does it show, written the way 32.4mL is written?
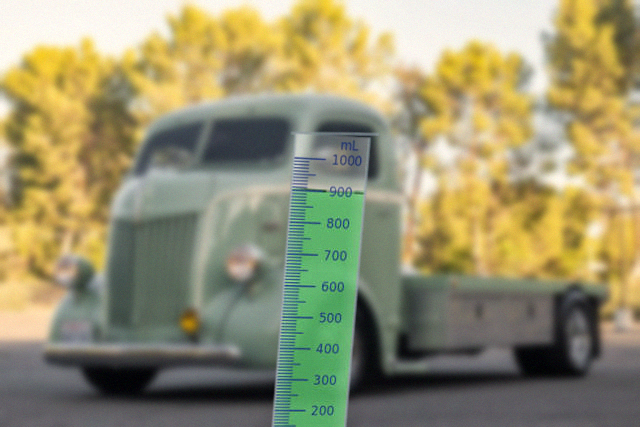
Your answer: 900mL
